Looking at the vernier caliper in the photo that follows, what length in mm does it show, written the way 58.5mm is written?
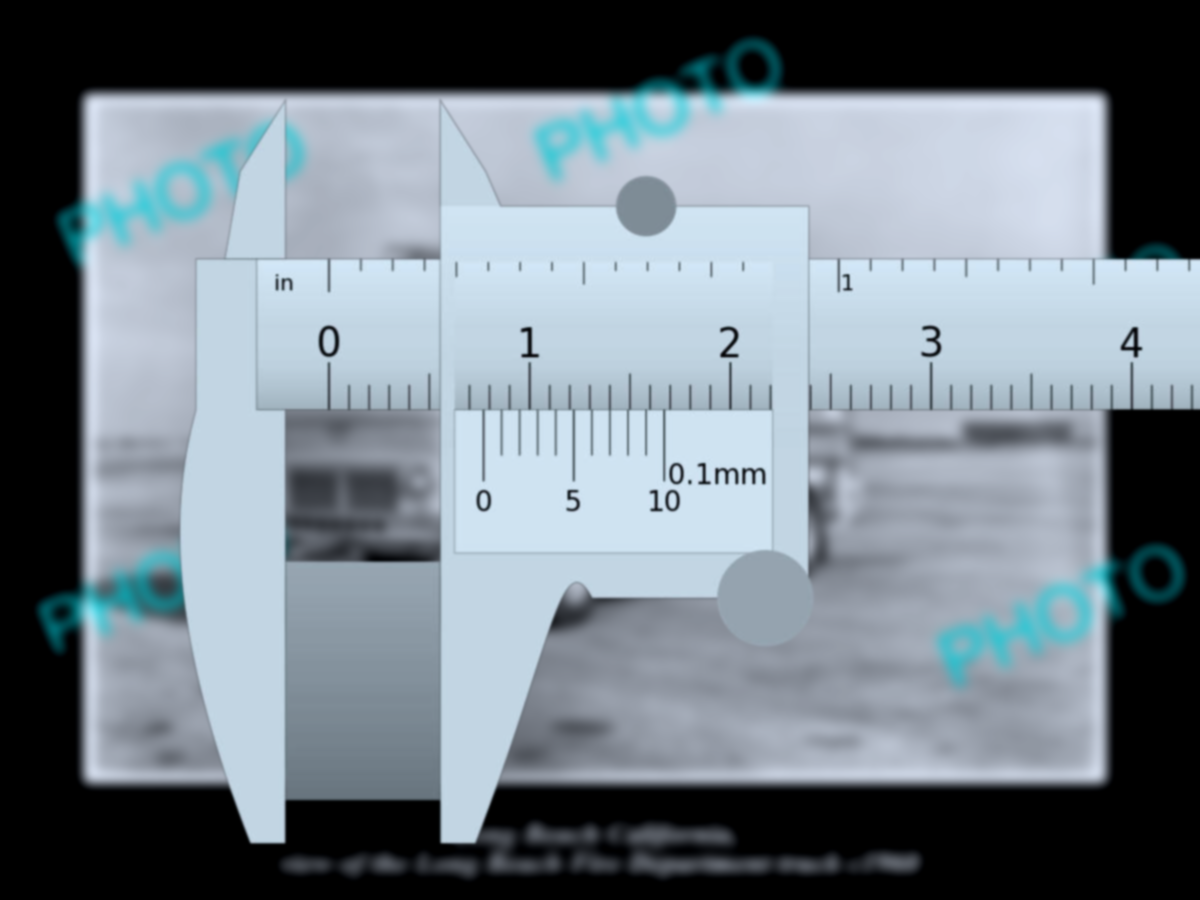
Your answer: 7.7mm
